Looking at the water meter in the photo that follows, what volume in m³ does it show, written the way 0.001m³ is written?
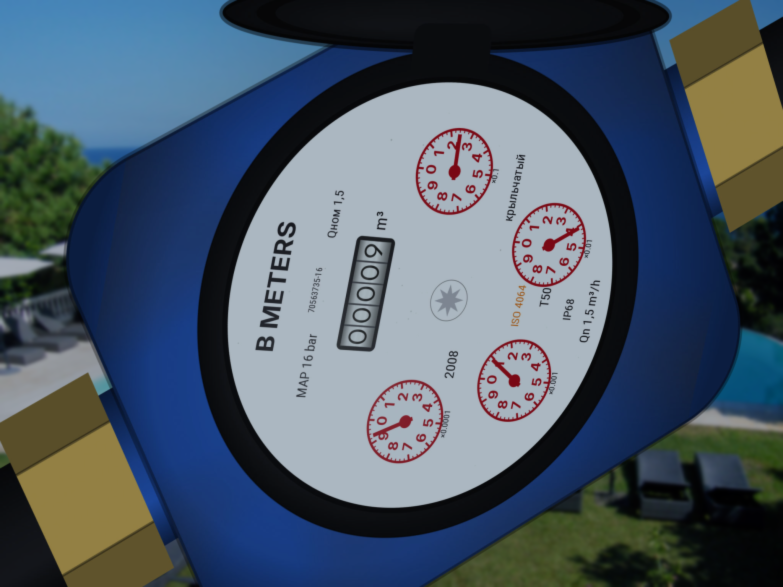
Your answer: 9.2409m³
